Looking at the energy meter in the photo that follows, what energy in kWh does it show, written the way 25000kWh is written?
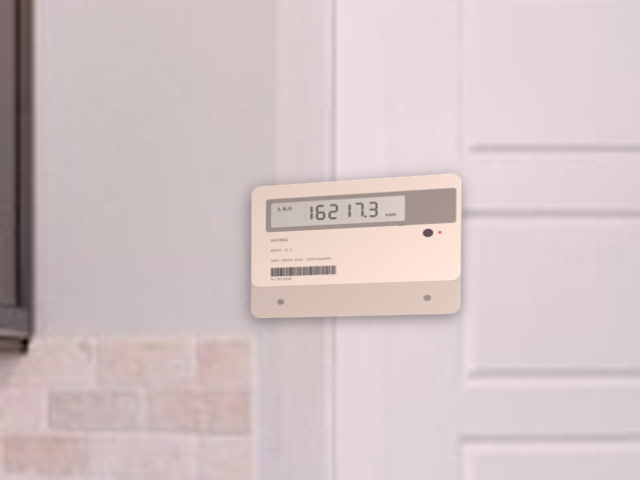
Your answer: 16217.3kWh
